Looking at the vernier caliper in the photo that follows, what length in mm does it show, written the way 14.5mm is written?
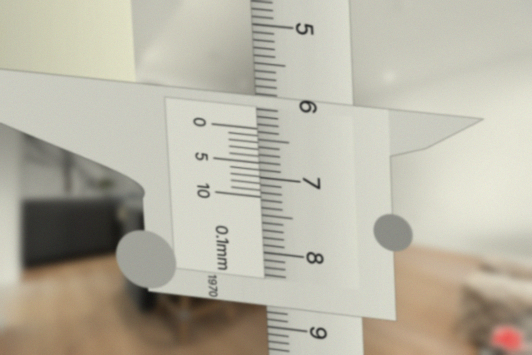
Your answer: 63.6mm
